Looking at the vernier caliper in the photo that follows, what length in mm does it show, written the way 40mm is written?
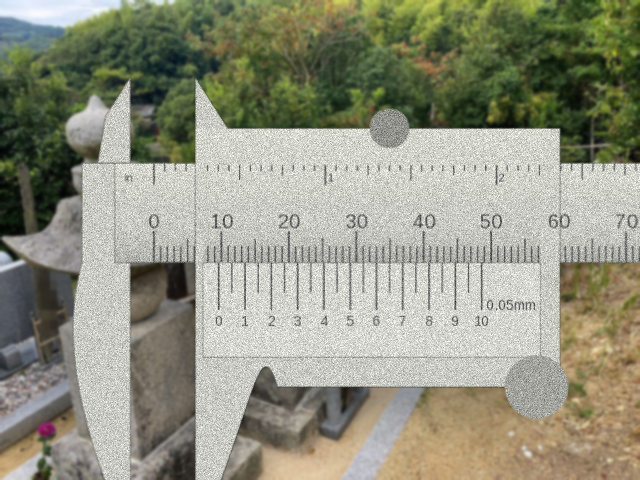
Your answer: 9.6mm
